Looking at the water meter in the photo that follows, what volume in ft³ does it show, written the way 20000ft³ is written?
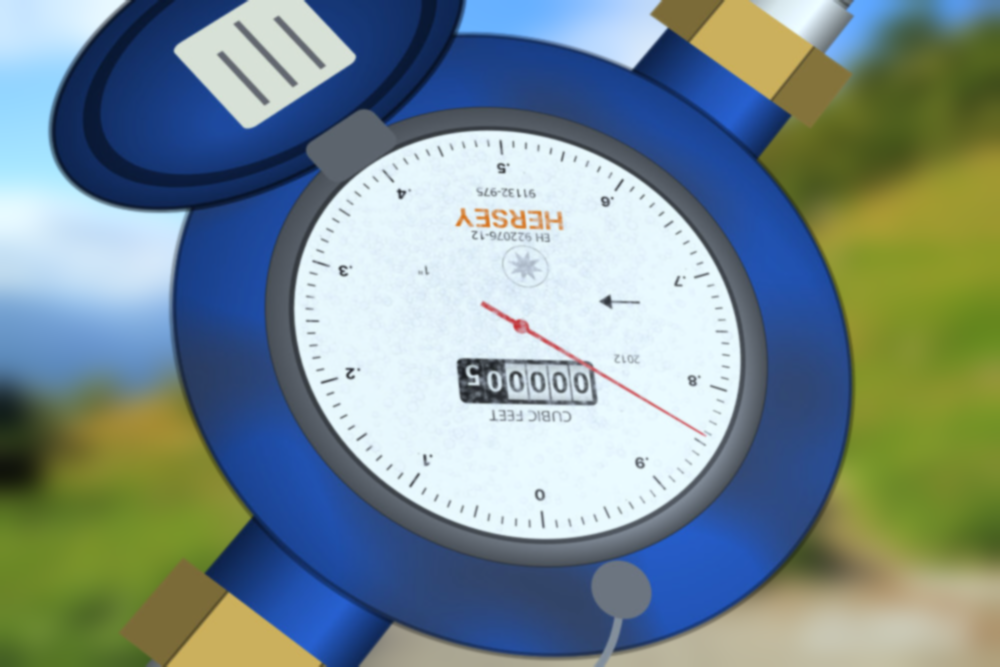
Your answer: 4.84ft³
